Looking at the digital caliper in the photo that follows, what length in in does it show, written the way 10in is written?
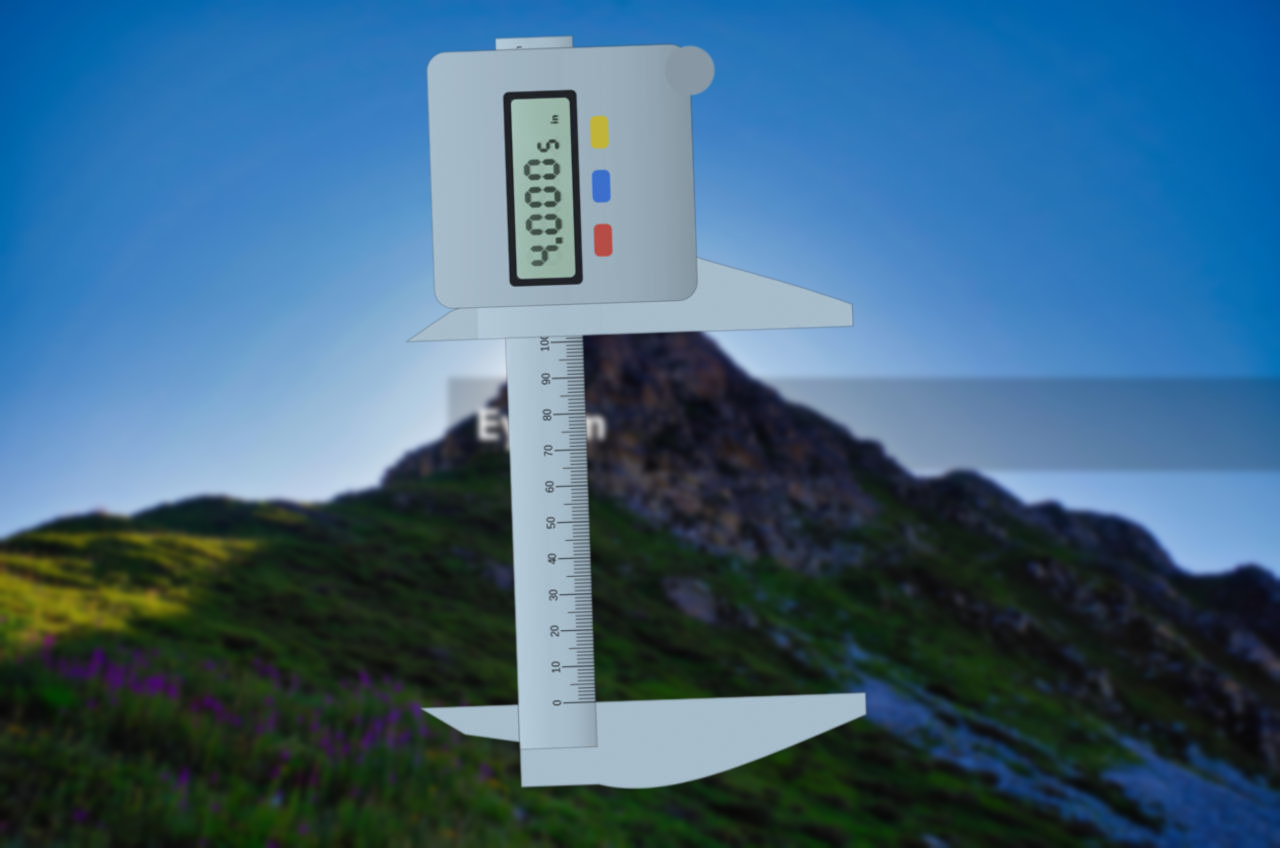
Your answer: 4.0005in
